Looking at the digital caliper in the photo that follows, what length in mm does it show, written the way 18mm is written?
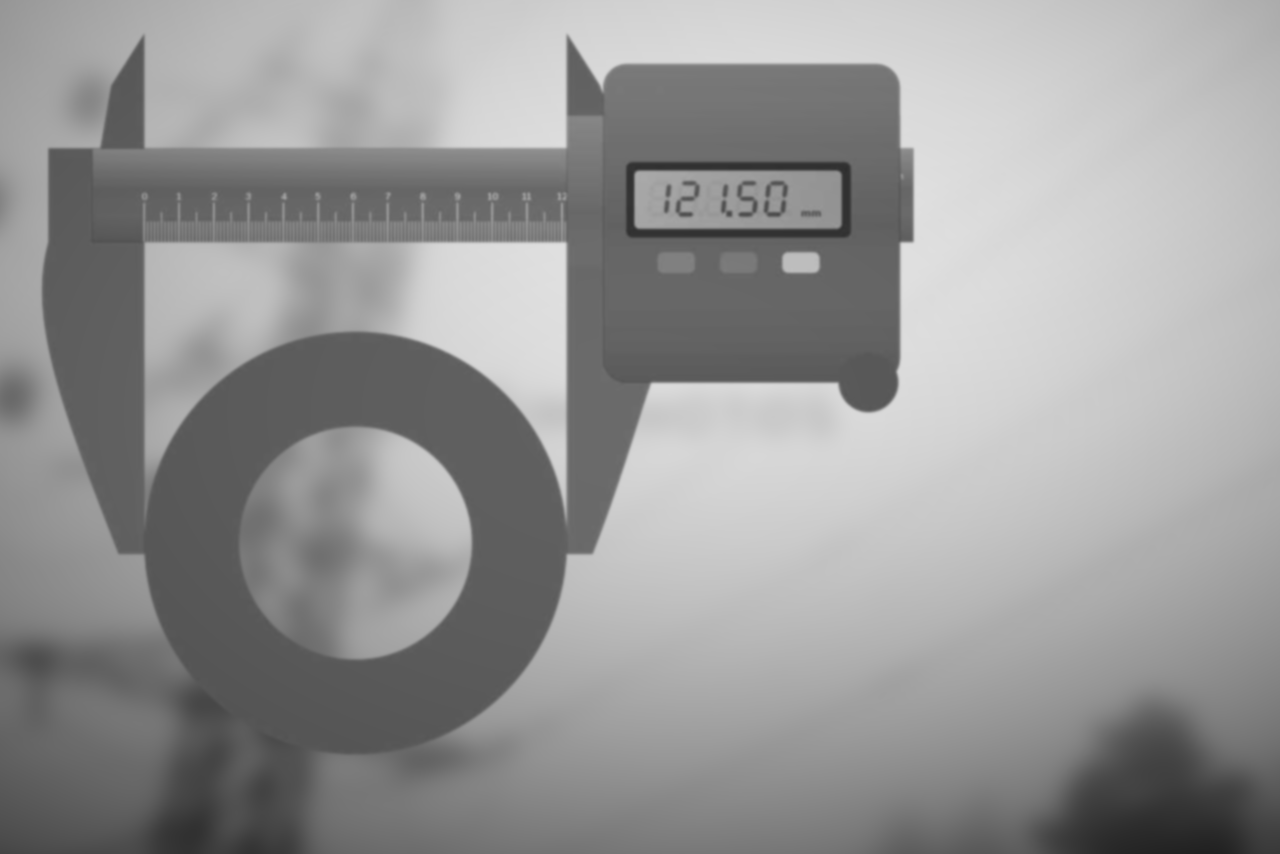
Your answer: 121.50mm
